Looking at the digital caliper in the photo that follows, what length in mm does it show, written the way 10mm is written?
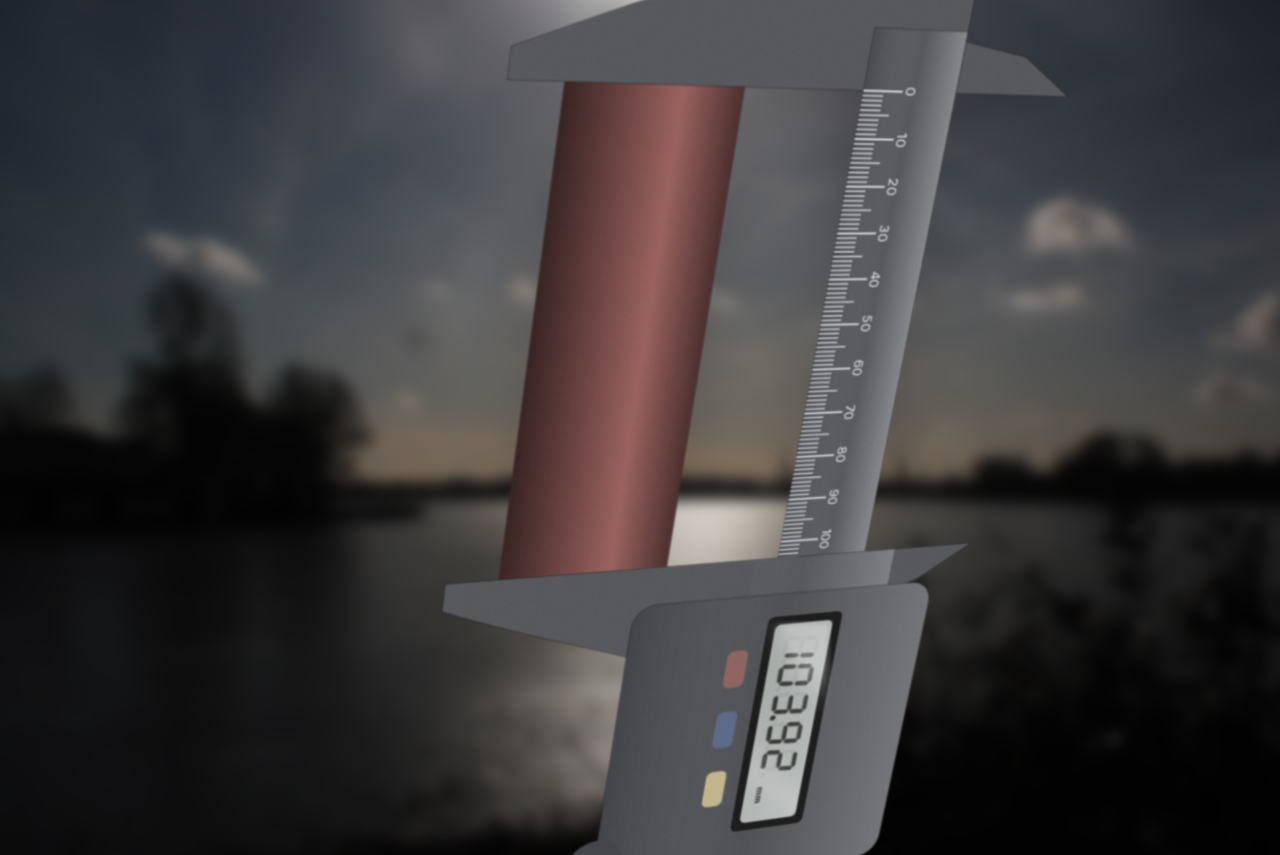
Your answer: 103.92mm
